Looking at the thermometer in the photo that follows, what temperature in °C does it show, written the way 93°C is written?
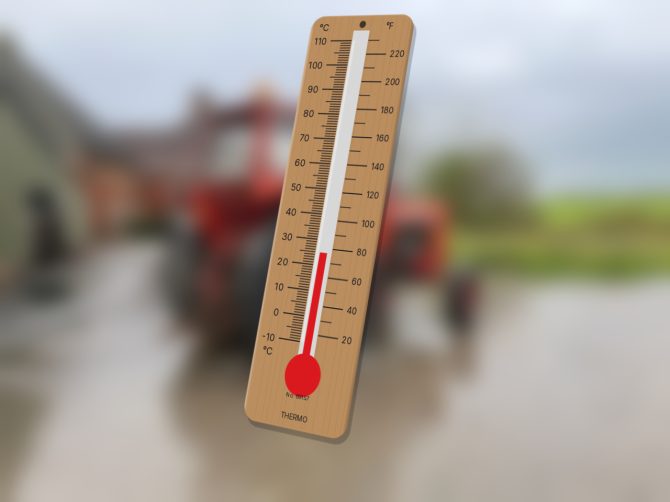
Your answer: 25°C
